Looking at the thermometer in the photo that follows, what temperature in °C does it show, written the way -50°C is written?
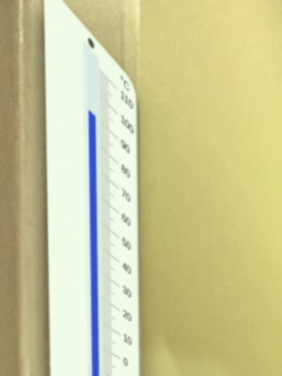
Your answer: 90°C
